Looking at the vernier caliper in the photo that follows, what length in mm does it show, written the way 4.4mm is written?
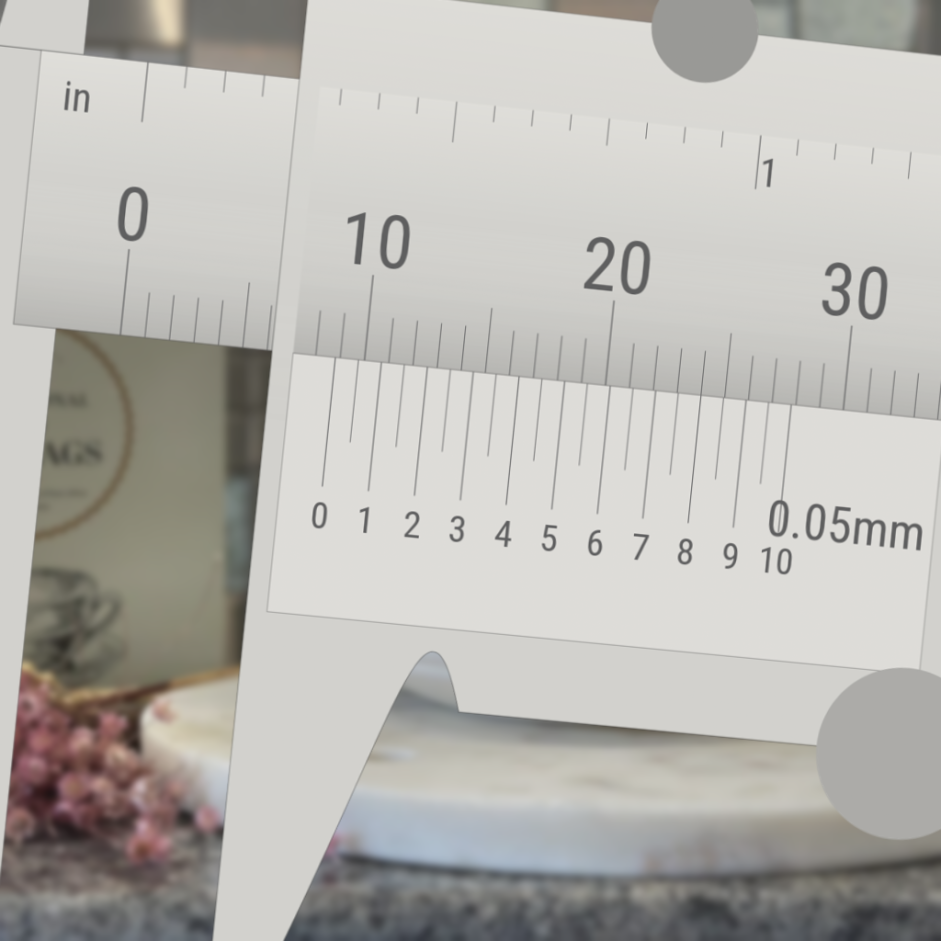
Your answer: 8.80mm
